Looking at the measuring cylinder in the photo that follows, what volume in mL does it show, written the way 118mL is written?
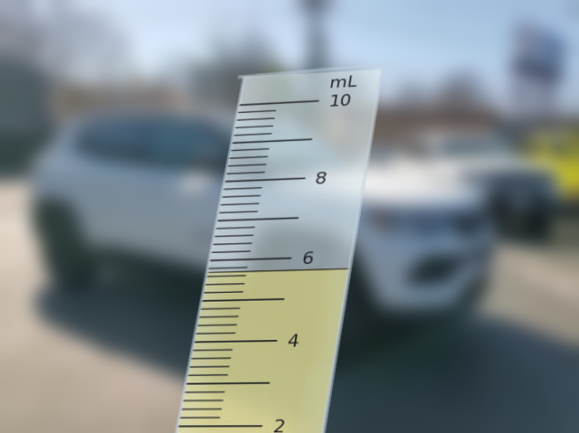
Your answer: 5.7mL
